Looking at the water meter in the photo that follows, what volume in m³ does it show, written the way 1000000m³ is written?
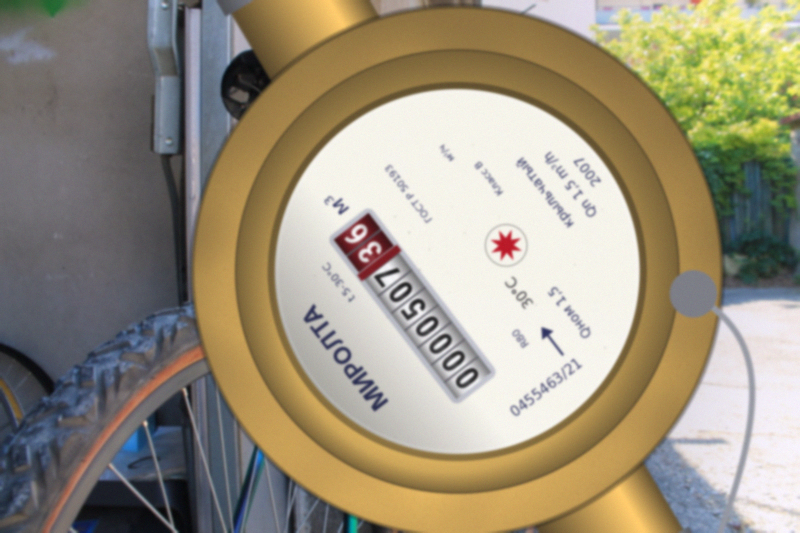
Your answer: 507.36m³
